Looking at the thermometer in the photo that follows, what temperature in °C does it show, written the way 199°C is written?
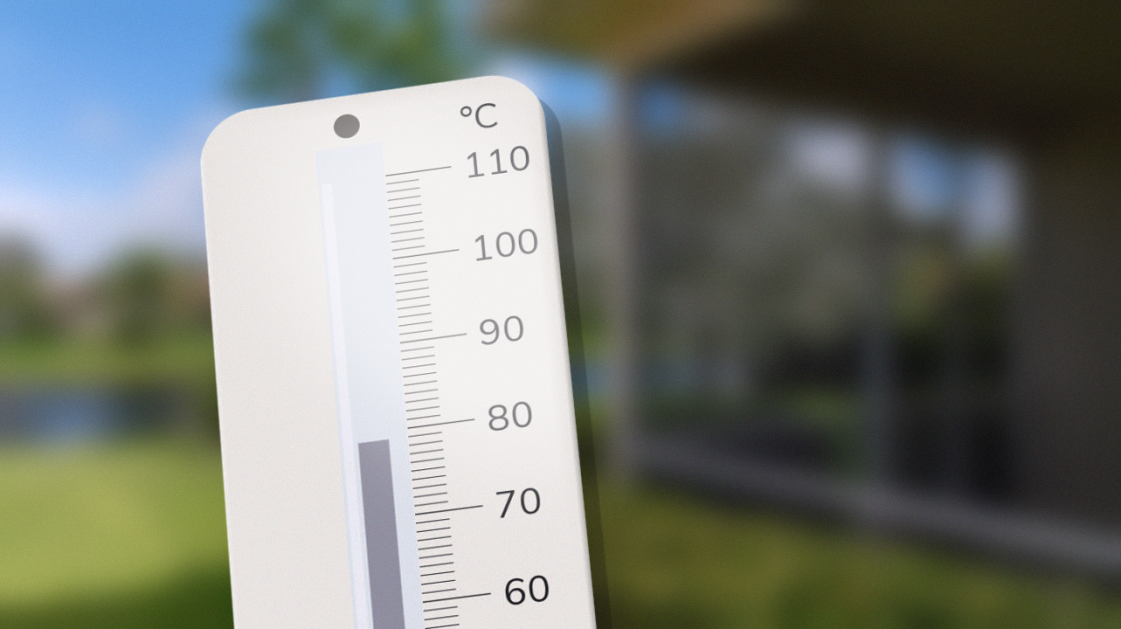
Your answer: 79°C
